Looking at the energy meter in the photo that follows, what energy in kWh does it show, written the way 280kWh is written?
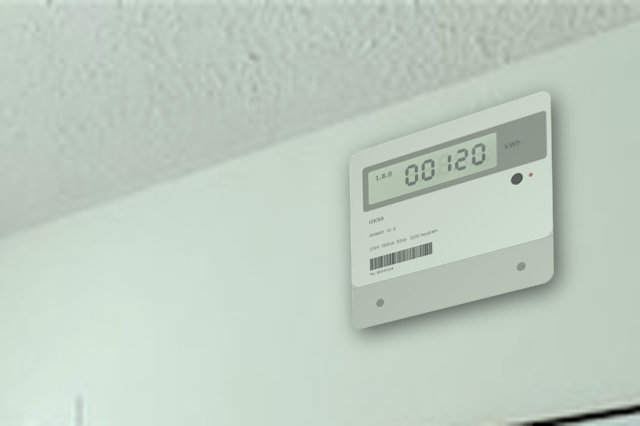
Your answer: 120kWh
